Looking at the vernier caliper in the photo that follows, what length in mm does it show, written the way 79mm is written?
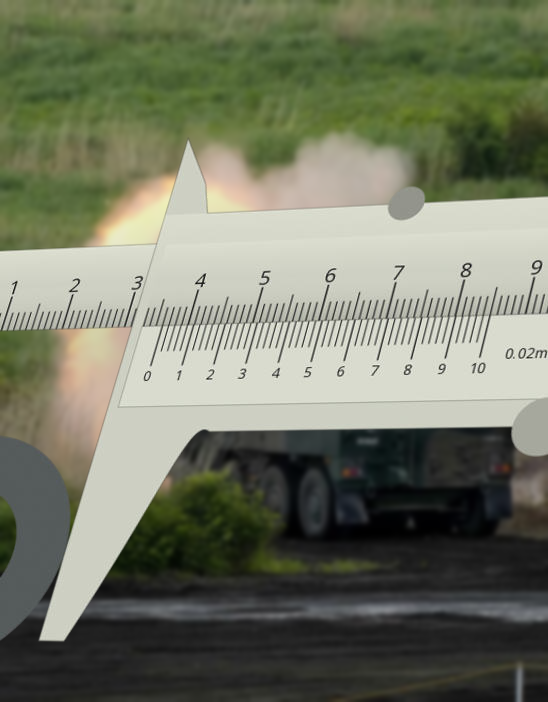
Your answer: 36.0mm
